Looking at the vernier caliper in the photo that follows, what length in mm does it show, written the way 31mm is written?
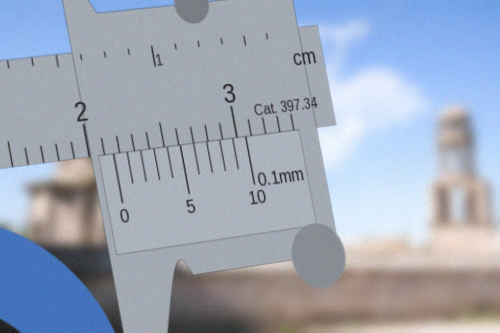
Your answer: 21.6mm
